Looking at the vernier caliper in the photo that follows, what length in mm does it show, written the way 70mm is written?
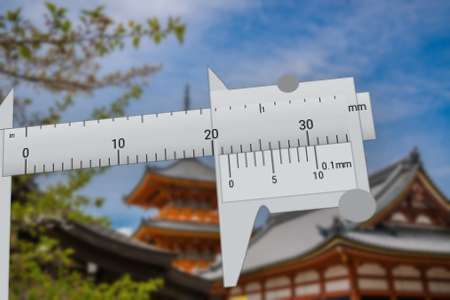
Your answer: 21.6mm
